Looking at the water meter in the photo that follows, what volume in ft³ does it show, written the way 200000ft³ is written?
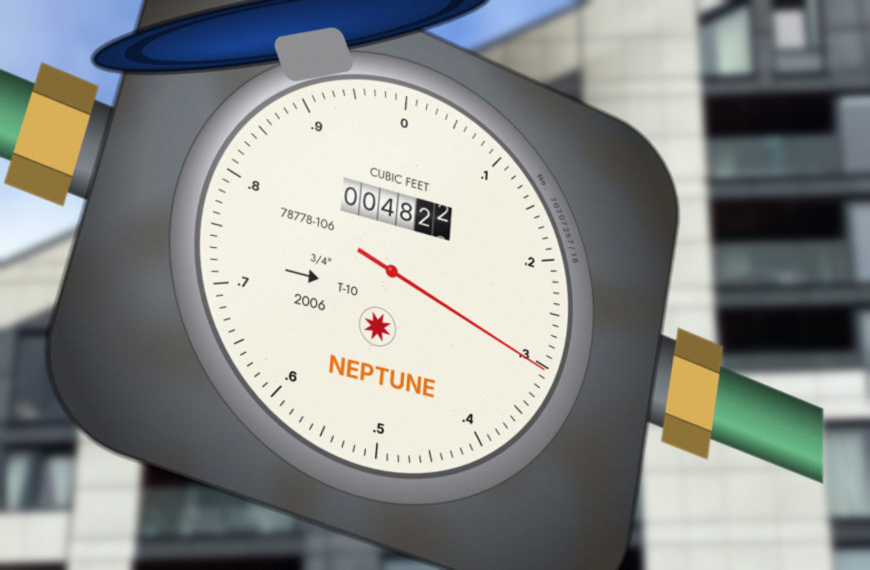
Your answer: 4822.30ft³
